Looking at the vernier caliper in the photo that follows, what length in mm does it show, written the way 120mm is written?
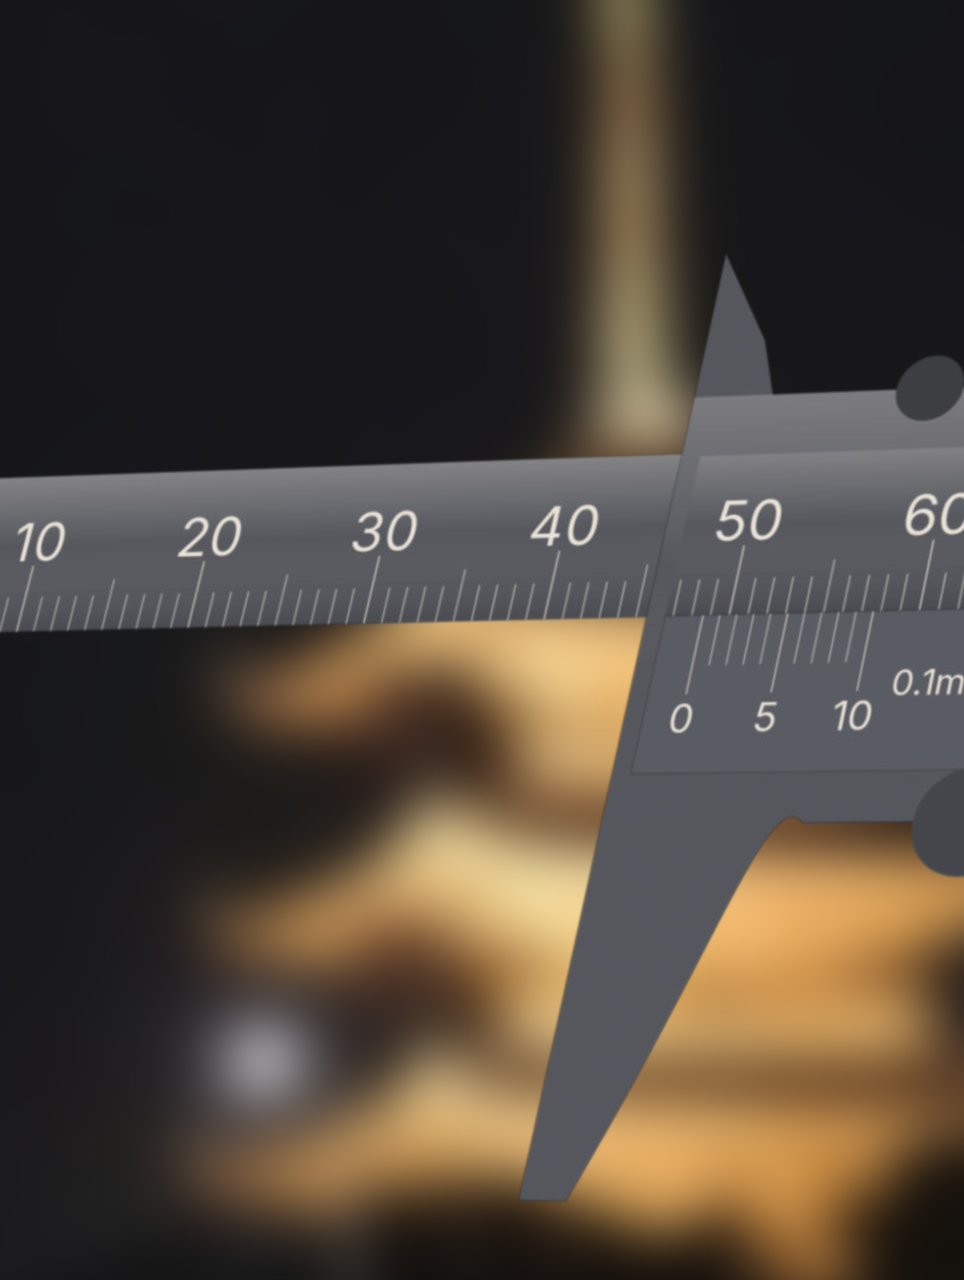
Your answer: 48.6mm
